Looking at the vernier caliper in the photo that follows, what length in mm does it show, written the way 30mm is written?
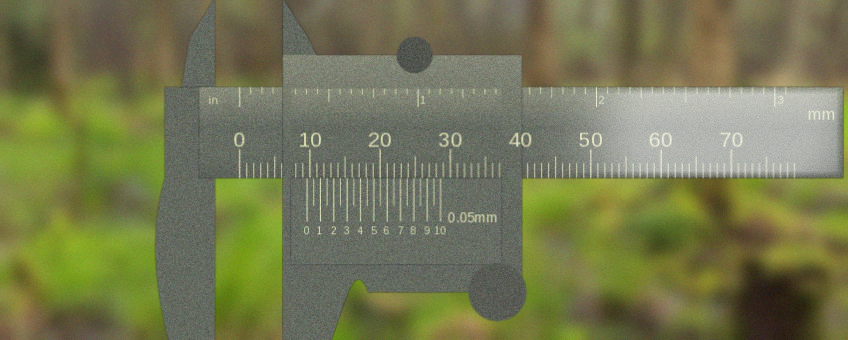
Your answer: 9.6mm
